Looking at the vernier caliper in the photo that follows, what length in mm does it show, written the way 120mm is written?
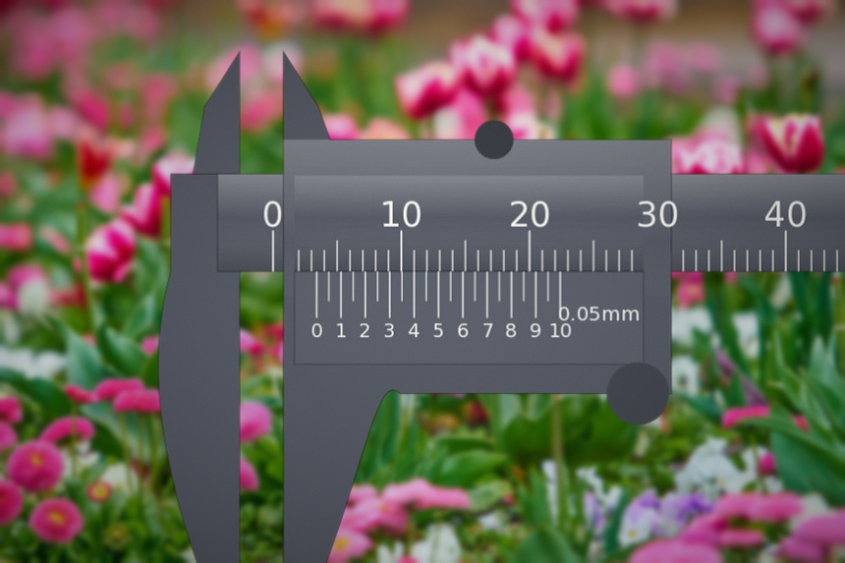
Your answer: 3.4mm
